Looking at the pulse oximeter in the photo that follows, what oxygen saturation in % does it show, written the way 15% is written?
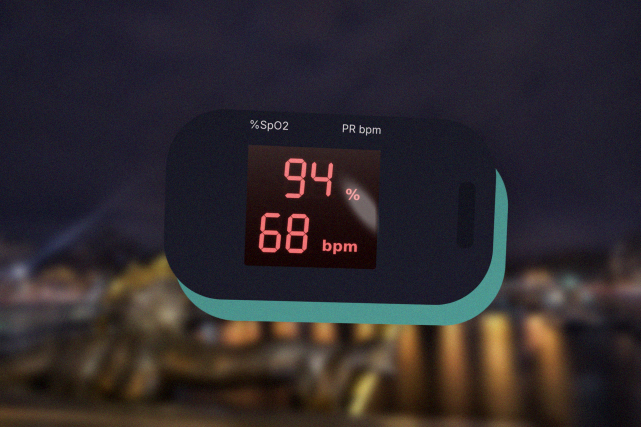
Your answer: 94%
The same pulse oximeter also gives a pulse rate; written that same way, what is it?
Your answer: 68bpm
